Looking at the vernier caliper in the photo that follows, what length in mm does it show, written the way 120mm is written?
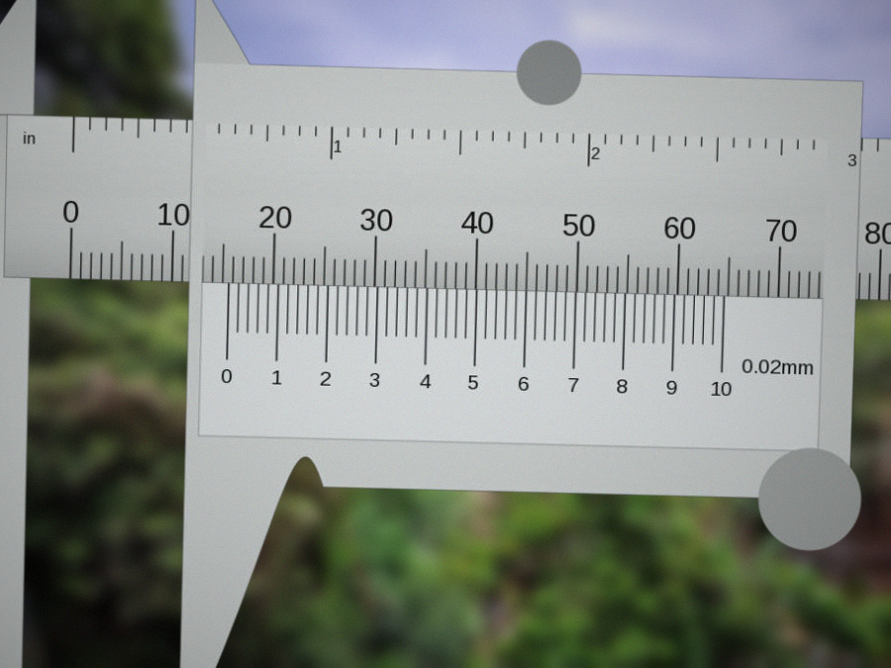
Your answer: 15.6mm
